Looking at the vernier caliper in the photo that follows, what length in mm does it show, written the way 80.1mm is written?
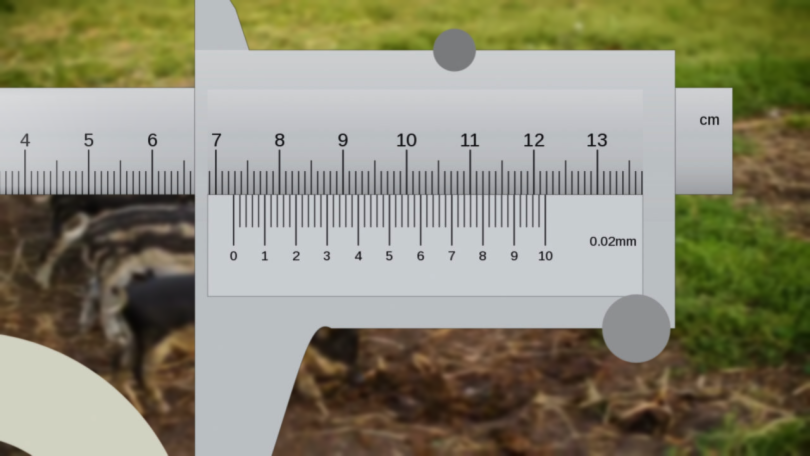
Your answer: 72.8mm
